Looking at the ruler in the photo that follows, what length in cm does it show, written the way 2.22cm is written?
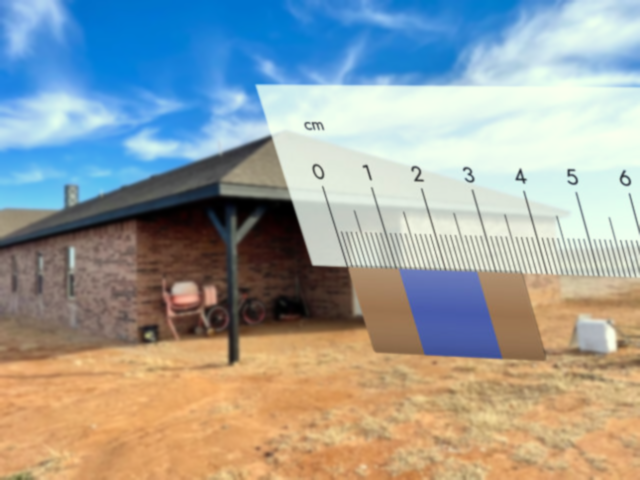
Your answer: 3.5cm
